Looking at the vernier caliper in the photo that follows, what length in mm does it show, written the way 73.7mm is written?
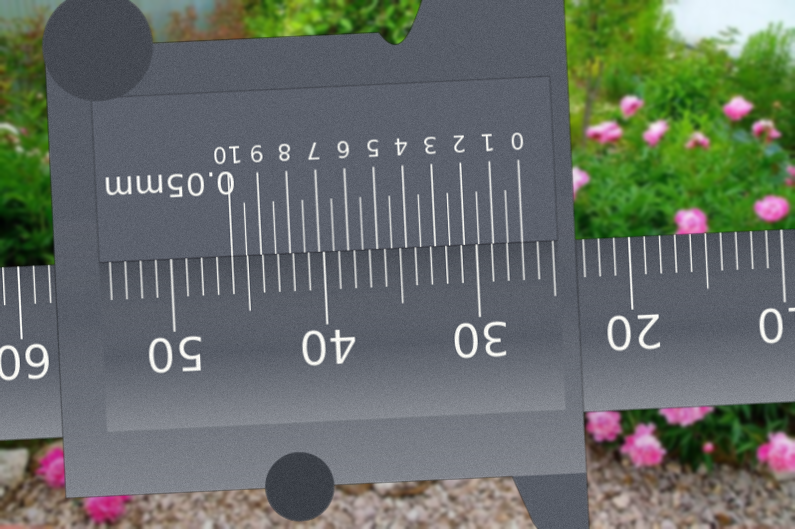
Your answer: 27.0mm
